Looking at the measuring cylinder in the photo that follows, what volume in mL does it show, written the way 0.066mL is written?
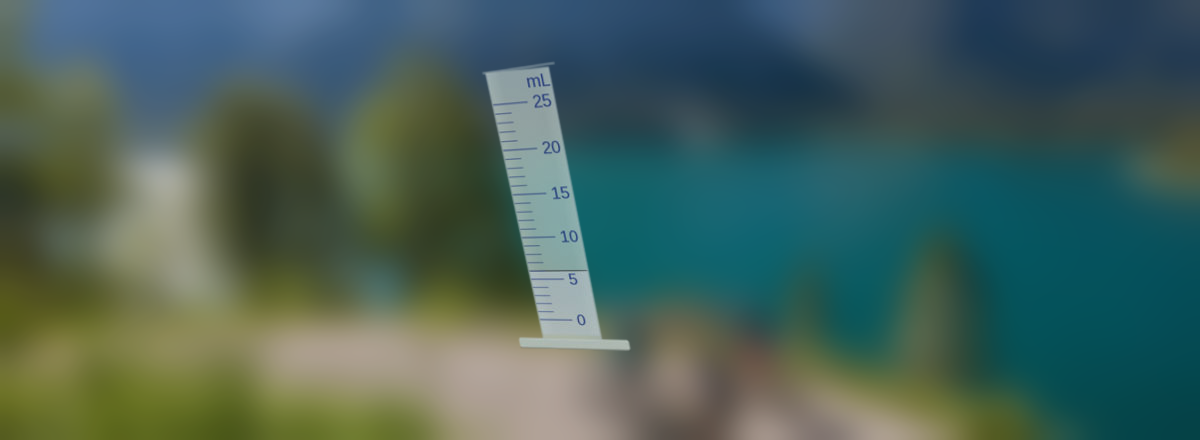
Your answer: 6mL
